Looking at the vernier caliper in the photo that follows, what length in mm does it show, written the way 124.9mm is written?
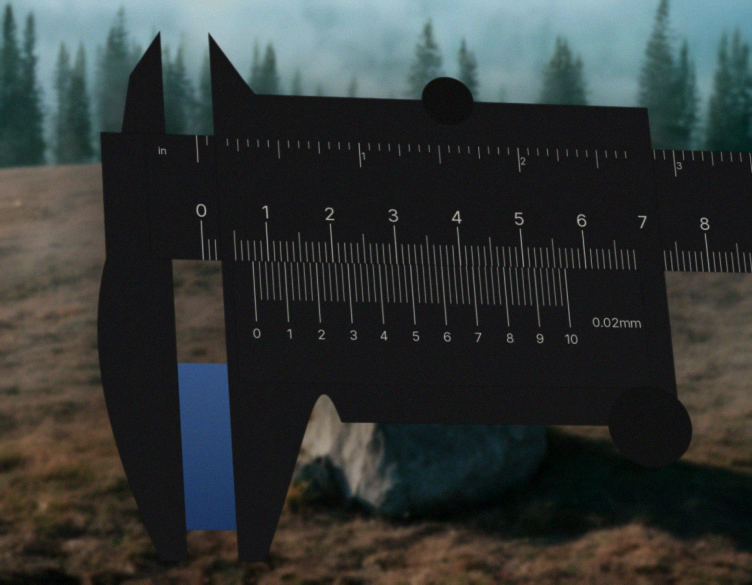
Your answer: 7.6mm
